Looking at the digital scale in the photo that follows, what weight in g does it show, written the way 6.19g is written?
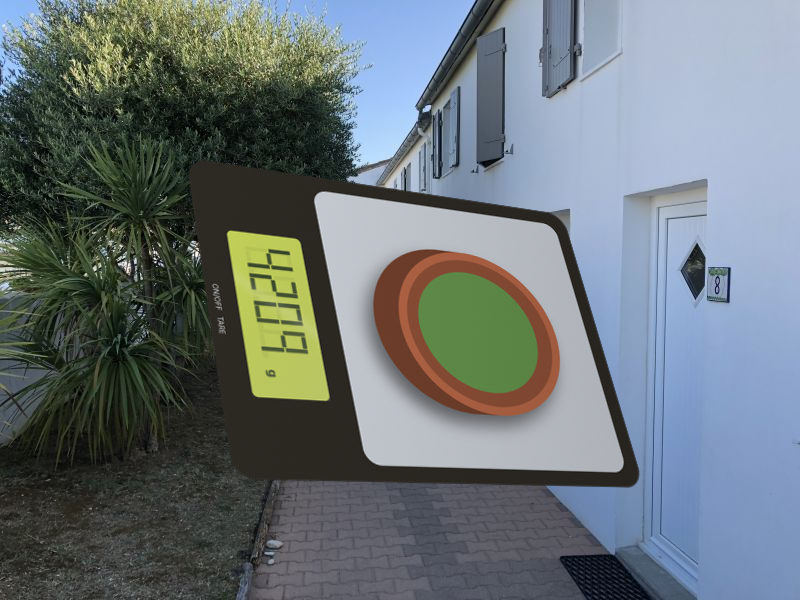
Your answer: 4209g
